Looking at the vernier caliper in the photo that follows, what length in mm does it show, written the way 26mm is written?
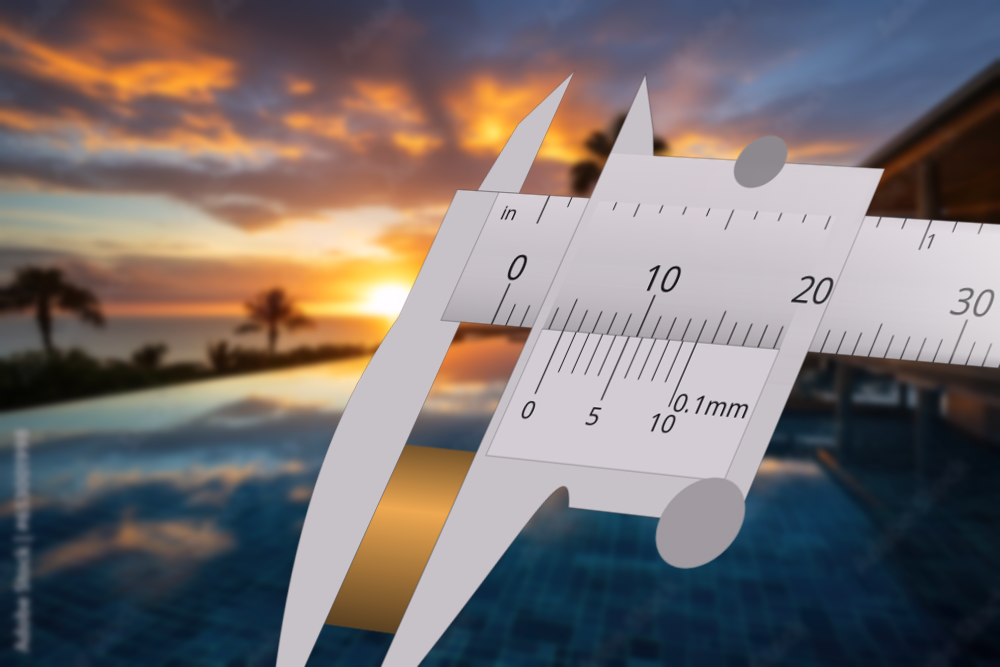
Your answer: 5.0mm
